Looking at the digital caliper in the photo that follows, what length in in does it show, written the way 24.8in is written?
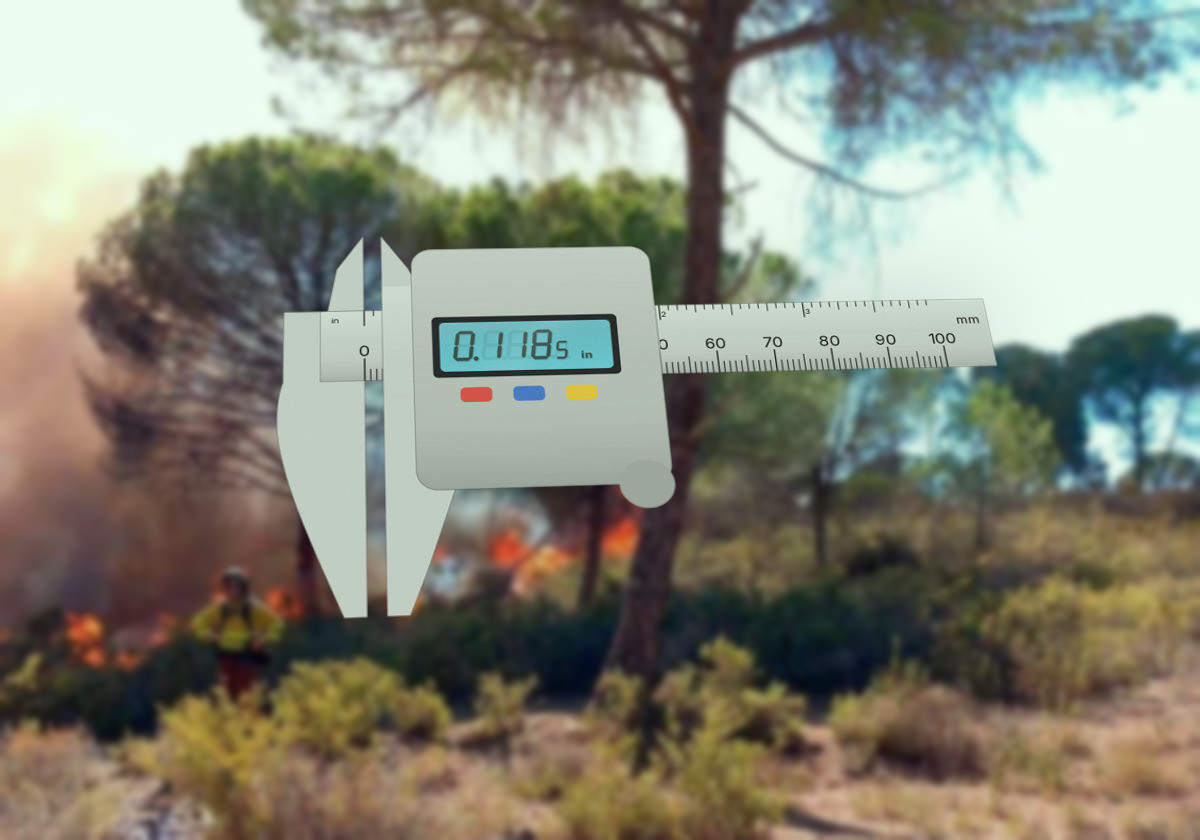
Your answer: 0.1185in
